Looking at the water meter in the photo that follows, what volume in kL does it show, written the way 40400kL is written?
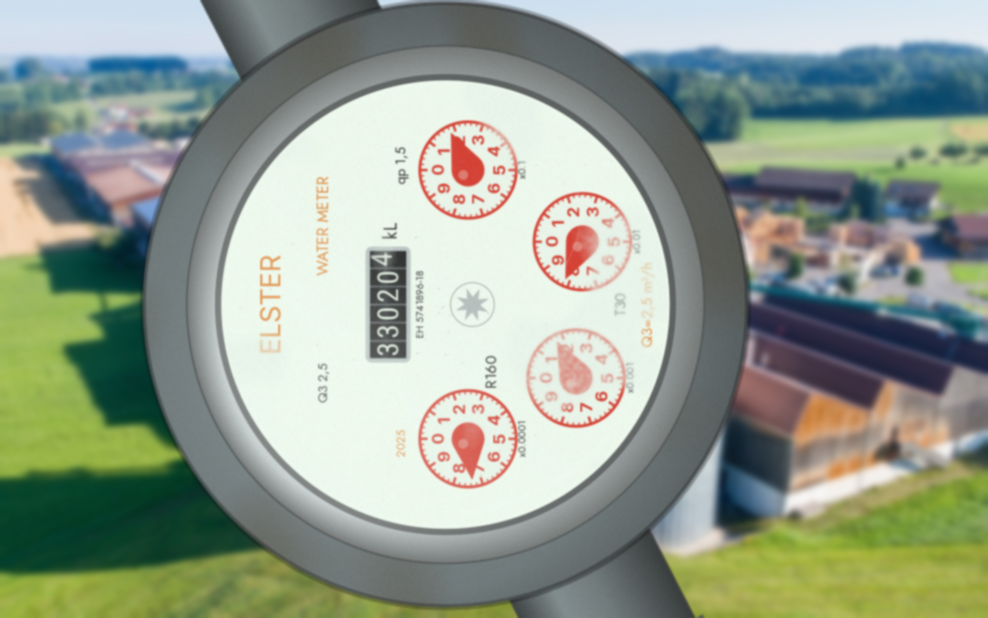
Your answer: 330204.1817kL
